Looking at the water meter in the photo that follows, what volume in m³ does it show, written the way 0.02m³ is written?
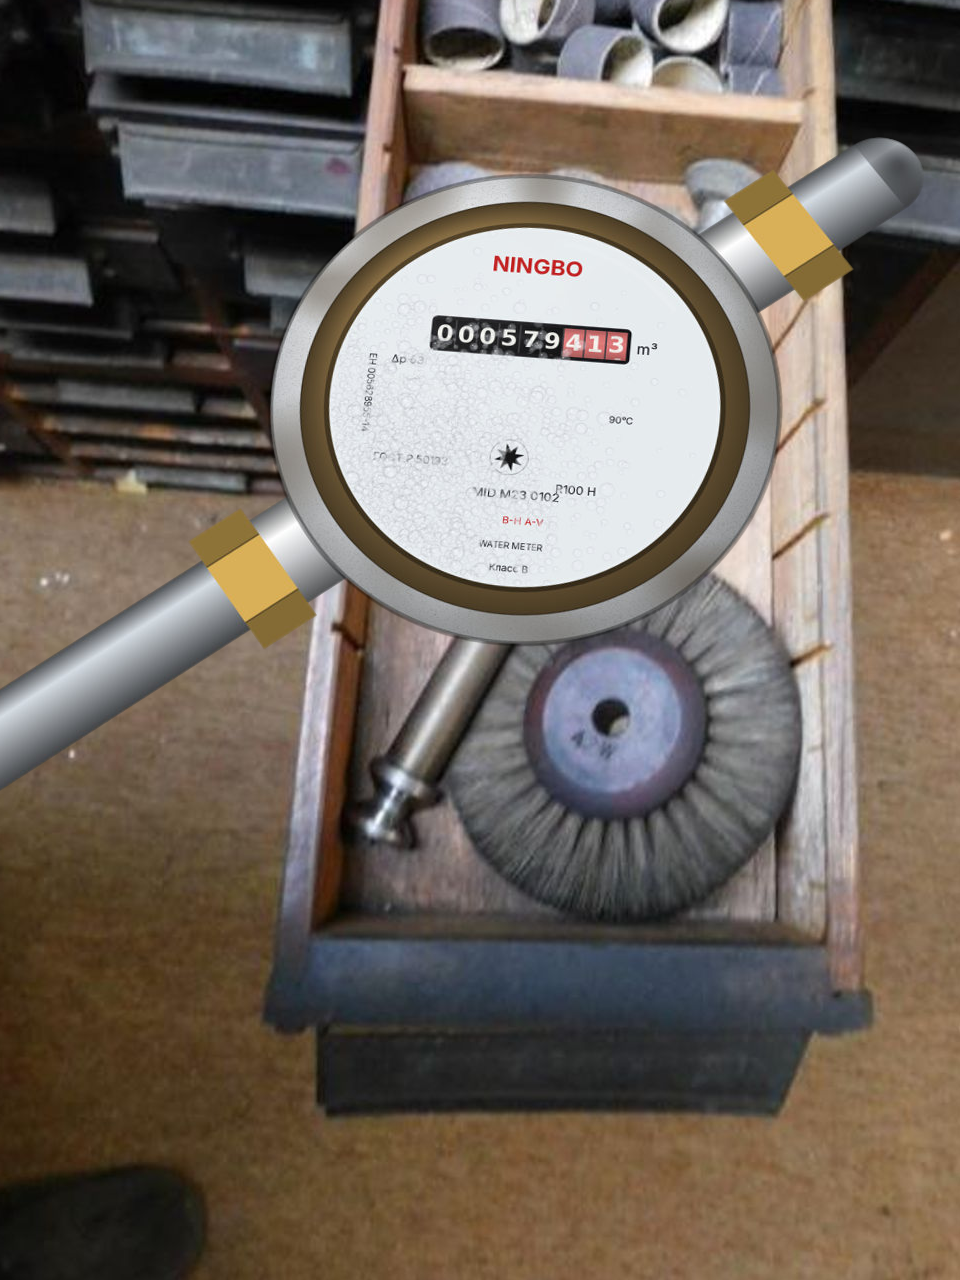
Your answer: 579.413m³
